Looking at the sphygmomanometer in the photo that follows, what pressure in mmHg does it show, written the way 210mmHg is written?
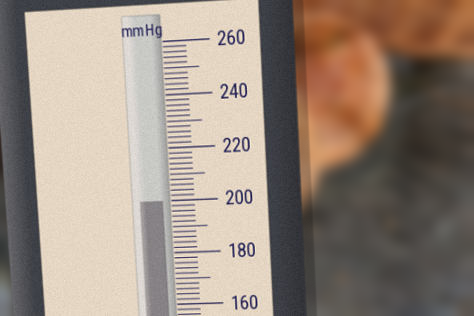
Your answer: 200mmHg
